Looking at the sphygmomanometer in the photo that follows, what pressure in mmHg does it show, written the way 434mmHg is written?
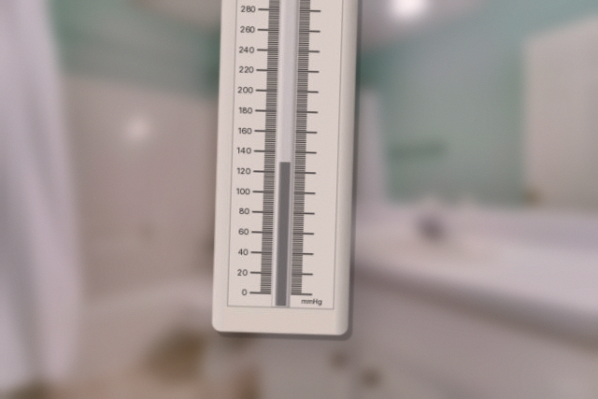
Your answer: 130mmHg
